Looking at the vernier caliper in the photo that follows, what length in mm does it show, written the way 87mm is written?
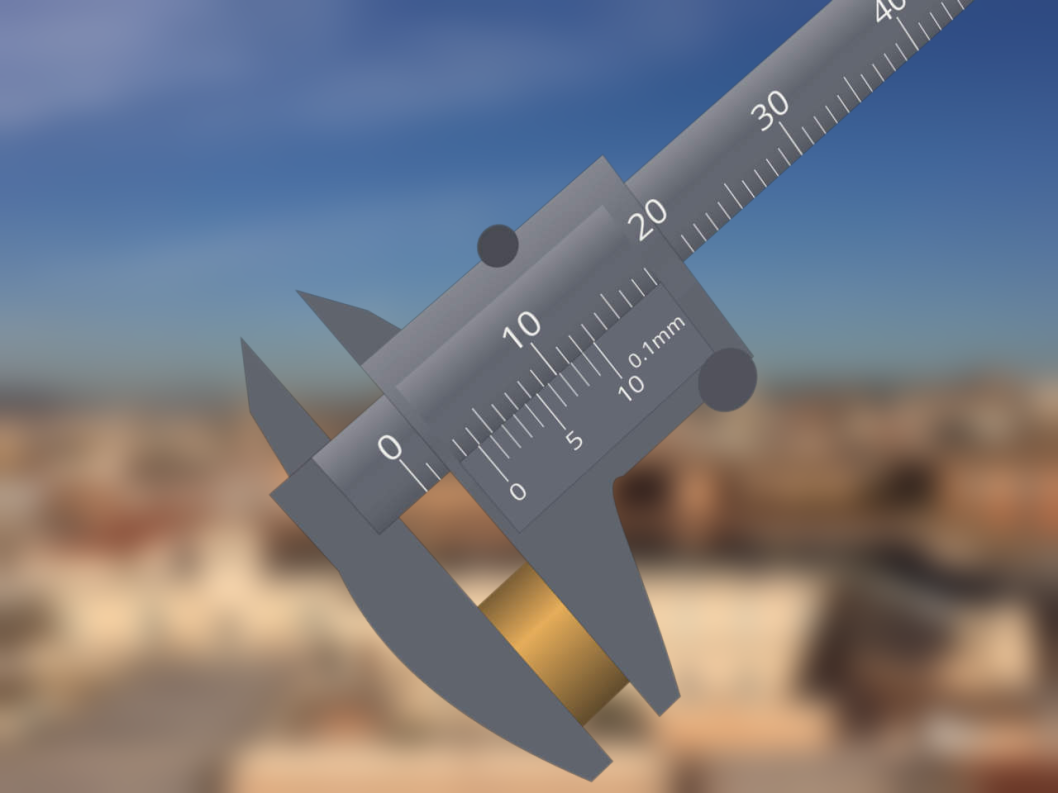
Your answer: 3.9mm
